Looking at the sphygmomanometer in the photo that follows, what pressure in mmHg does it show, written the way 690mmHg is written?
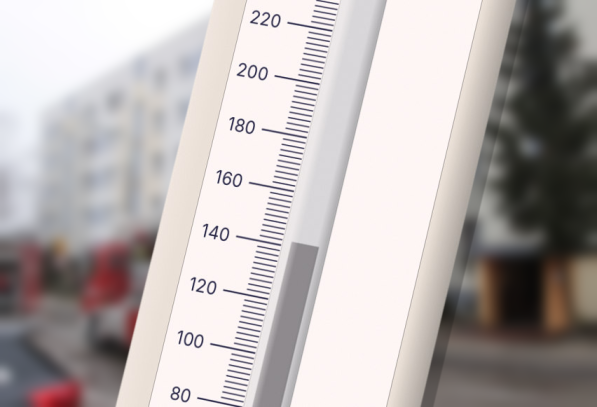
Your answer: 142mmHg
